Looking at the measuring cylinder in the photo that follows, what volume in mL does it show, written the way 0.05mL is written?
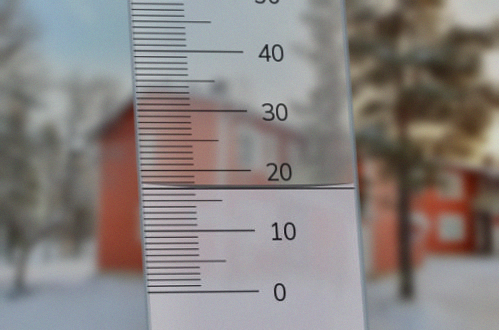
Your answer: 17mL
